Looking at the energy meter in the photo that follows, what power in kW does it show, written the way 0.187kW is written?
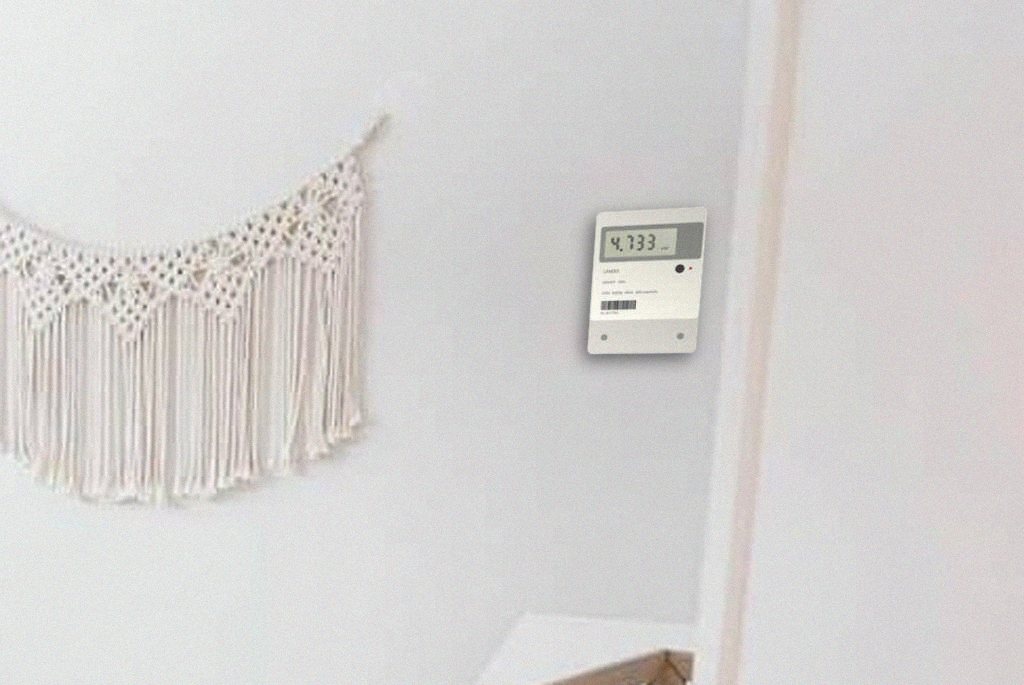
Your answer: 4.733kW
